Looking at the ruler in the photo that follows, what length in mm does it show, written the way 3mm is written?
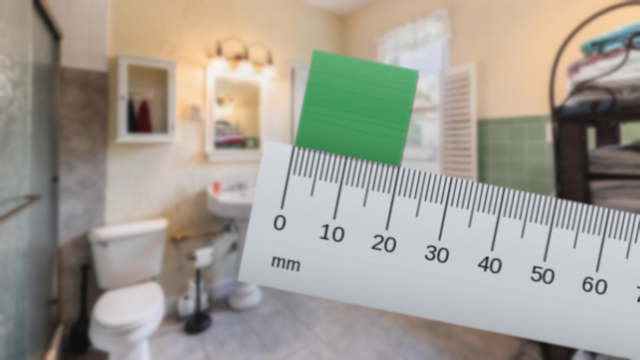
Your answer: 20mm
